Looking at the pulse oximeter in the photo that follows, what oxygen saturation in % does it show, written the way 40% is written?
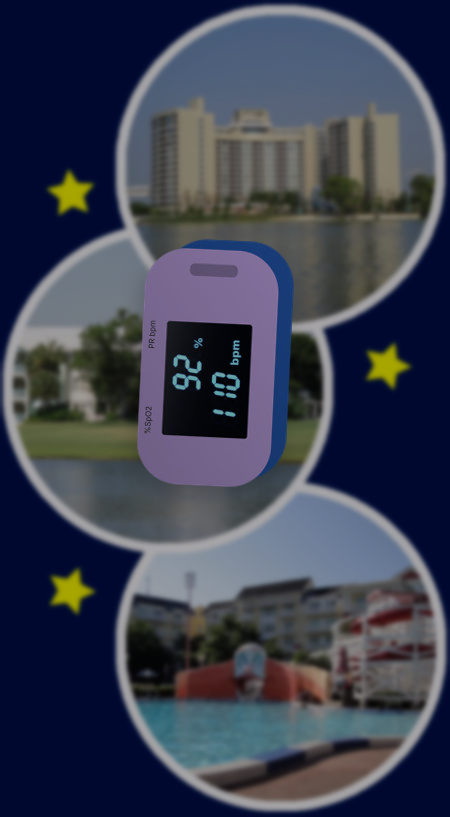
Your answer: 92%
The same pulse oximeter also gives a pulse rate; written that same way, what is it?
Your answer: 110bpm
